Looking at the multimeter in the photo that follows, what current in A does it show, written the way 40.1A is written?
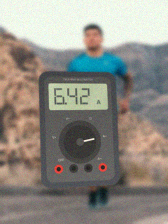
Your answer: 6.42A
